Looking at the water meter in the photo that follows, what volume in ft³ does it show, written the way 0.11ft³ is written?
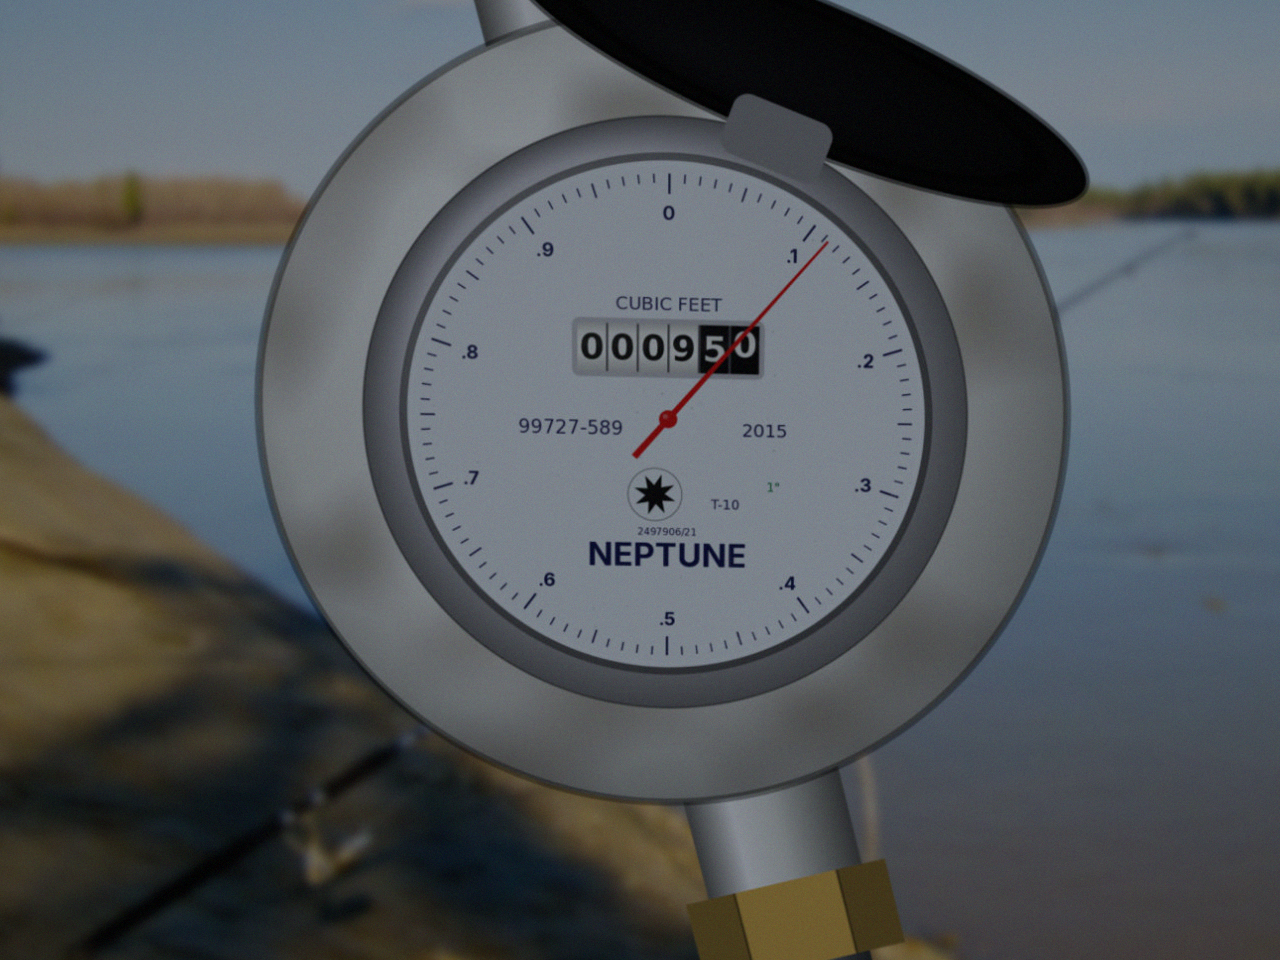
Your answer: 950.11ft³
